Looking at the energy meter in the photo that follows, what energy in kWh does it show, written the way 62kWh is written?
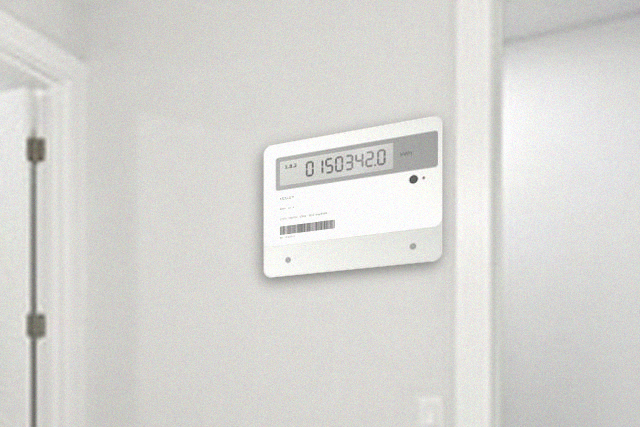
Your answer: 150342.0kWh
